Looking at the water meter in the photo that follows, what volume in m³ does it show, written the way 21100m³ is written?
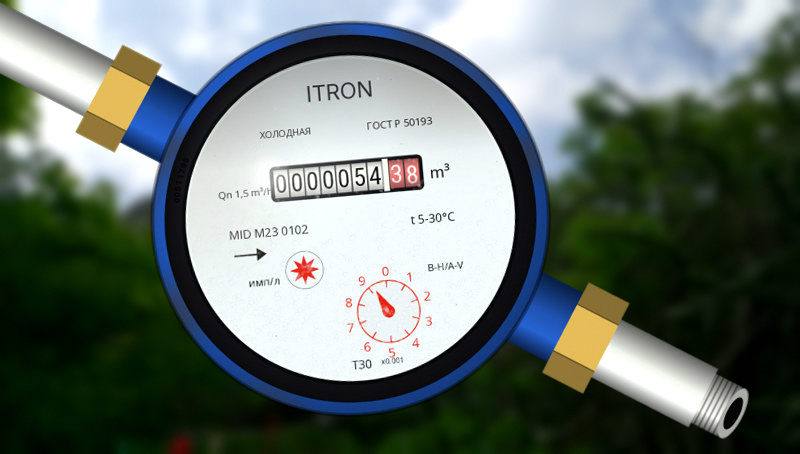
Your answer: 54.379m³
